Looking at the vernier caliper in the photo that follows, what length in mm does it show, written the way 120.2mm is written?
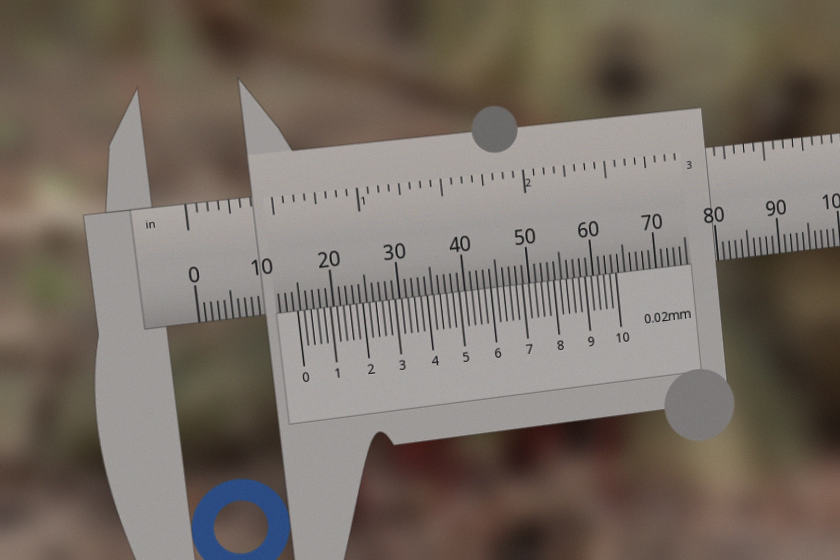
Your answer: 14.6mm
